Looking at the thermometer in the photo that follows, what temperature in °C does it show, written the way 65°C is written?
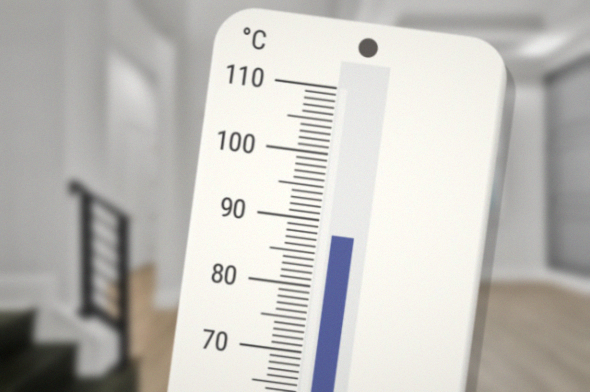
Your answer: 88°C
